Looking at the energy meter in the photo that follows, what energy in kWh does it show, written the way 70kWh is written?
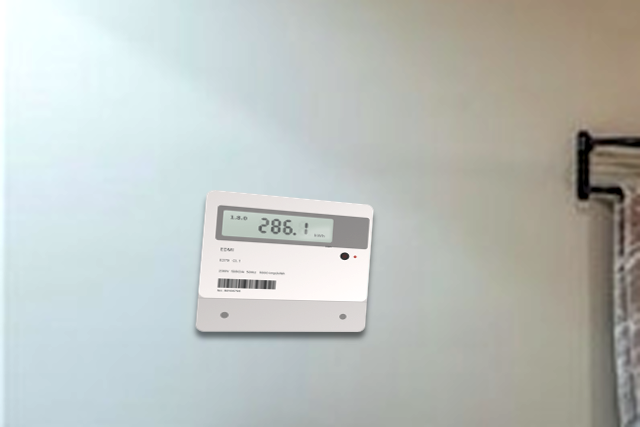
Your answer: 286.1kWh
